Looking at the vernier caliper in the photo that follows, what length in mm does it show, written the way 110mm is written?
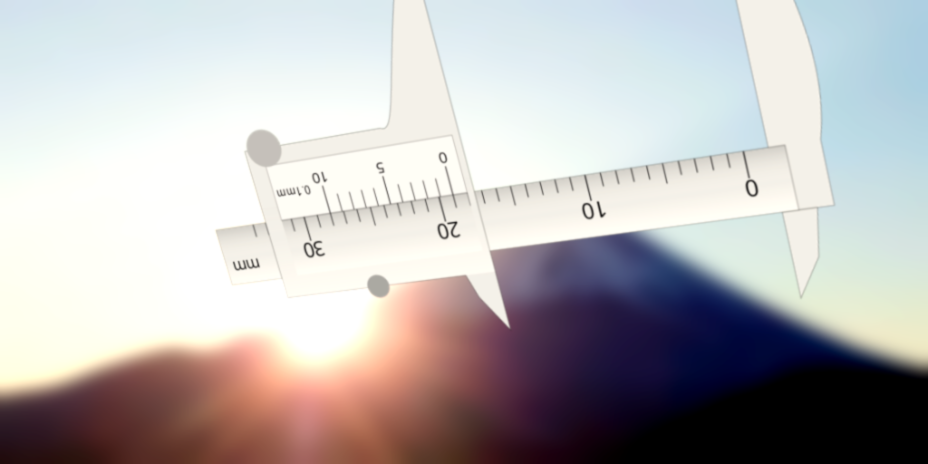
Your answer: 19.0mm
